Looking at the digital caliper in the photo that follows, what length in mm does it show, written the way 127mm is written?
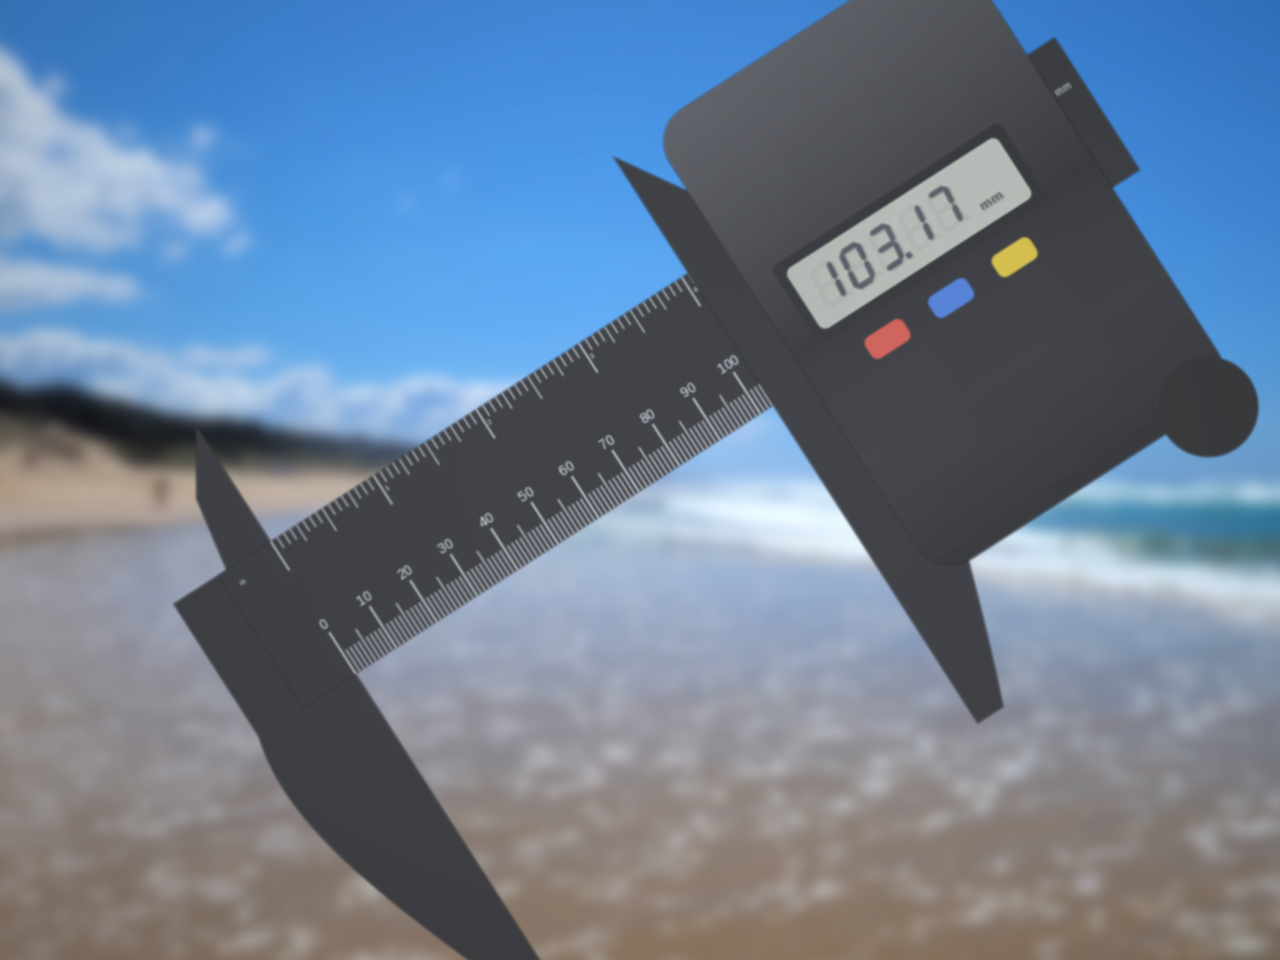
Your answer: 103.17mm
